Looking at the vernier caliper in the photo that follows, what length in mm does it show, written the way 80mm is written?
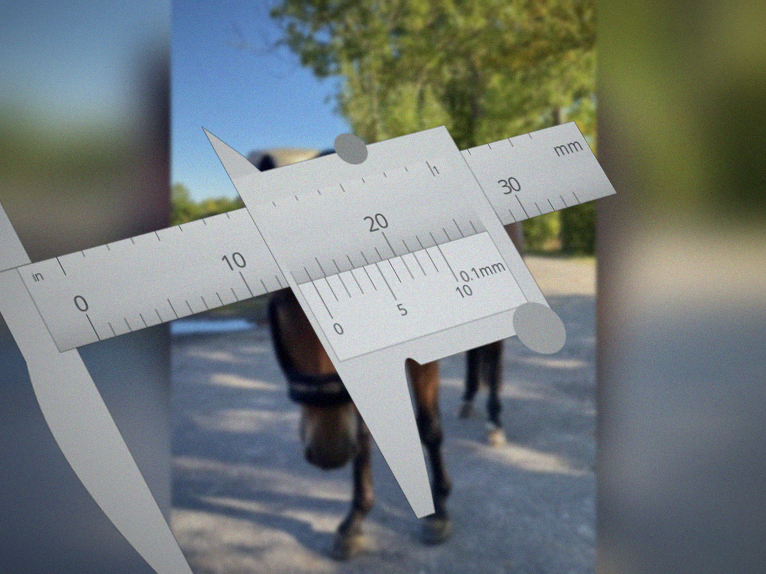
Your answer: 14.0mm
